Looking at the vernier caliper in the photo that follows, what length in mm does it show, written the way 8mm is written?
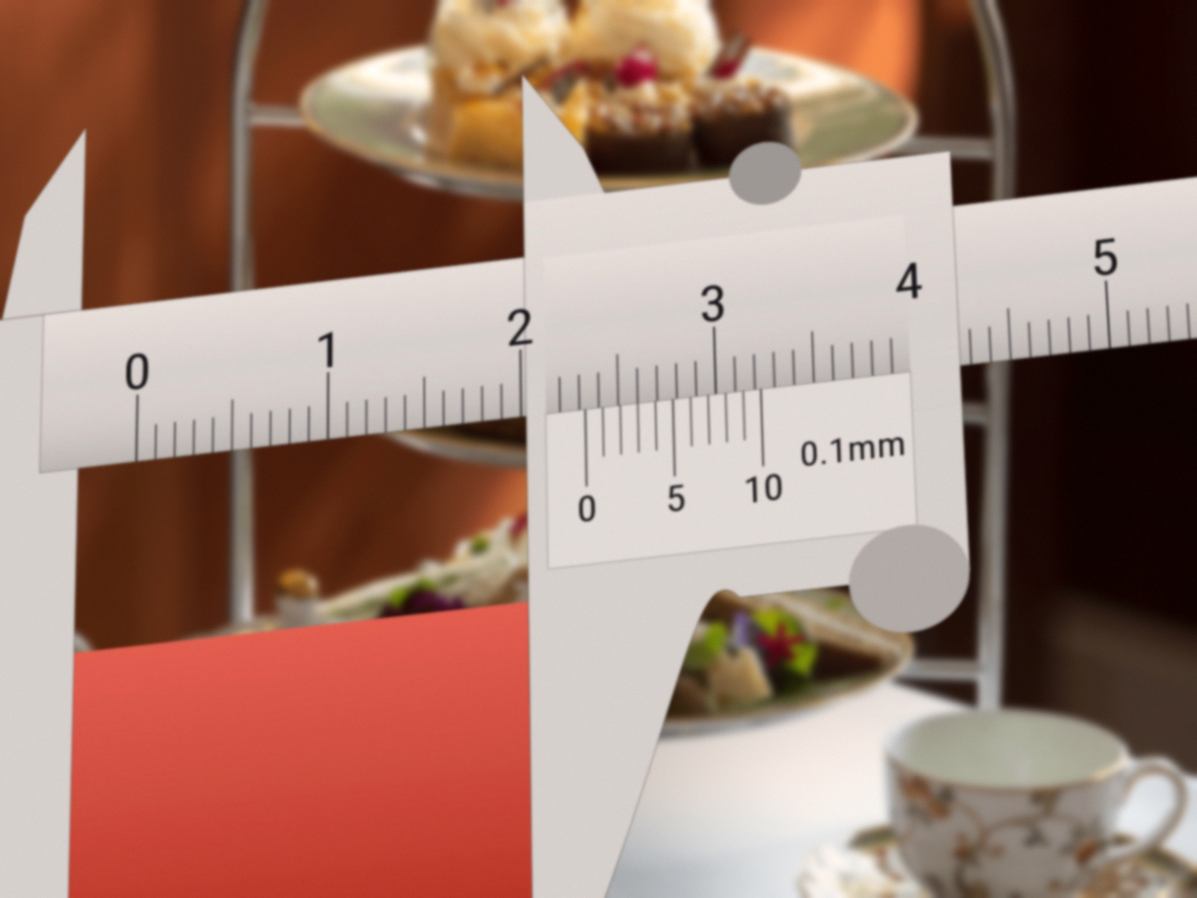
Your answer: 23.3mm
